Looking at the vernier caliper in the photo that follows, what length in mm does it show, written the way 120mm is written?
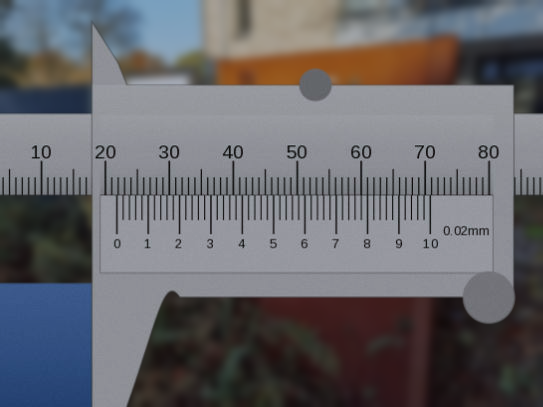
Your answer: 21.8mm
